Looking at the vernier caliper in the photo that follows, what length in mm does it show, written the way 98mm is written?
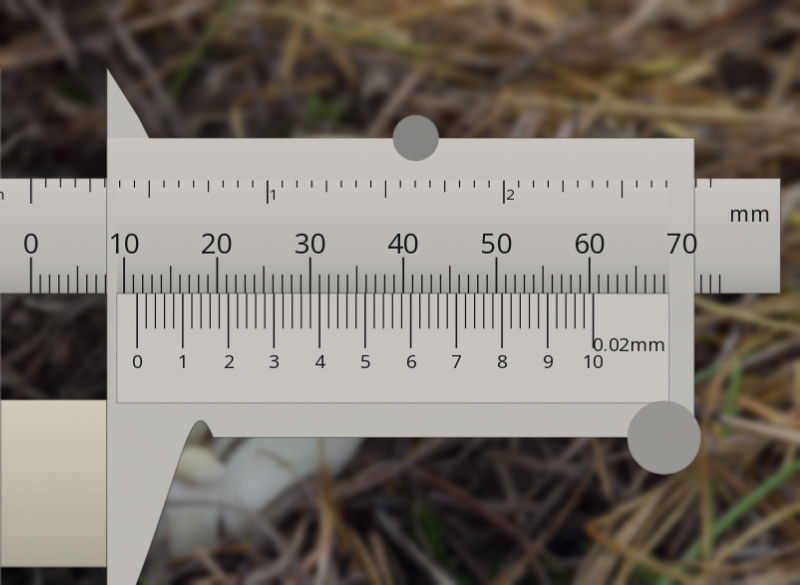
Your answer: 11.4mm
